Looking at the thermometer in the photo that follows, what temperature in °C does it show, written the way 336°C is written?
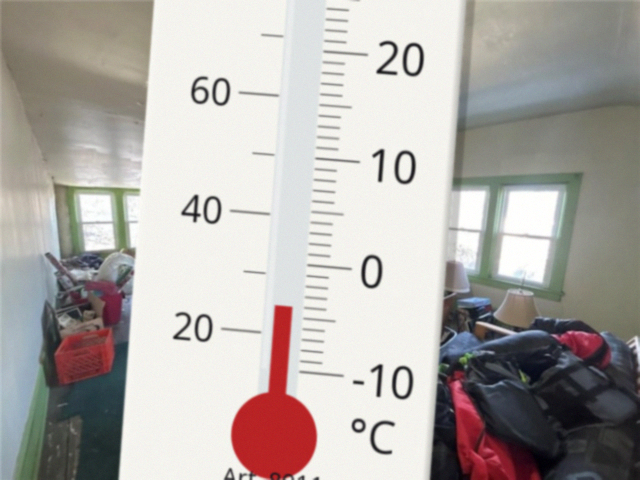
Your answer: -4°C
